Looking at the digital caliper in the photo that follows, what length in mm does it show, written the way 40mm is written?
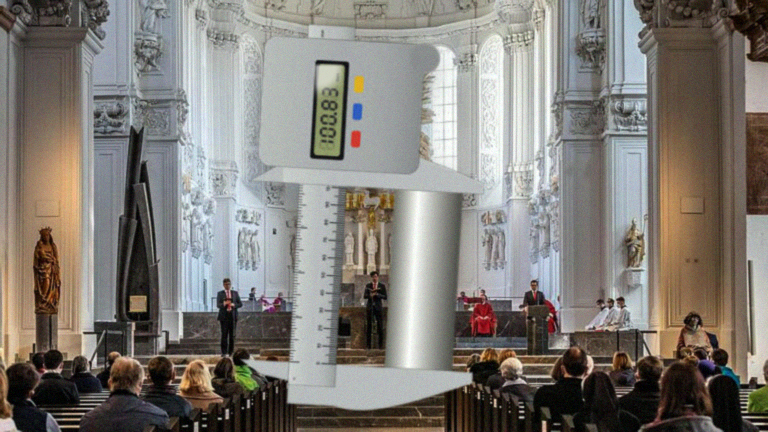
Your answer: 100.83mm
